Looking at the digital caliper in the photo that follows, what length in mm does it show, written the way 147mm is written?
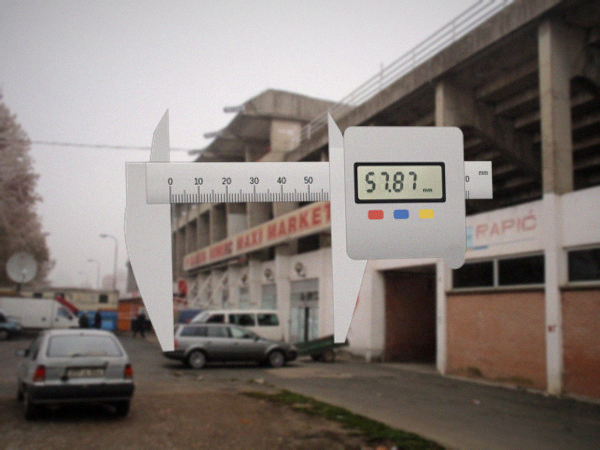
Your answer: 57.87mm
